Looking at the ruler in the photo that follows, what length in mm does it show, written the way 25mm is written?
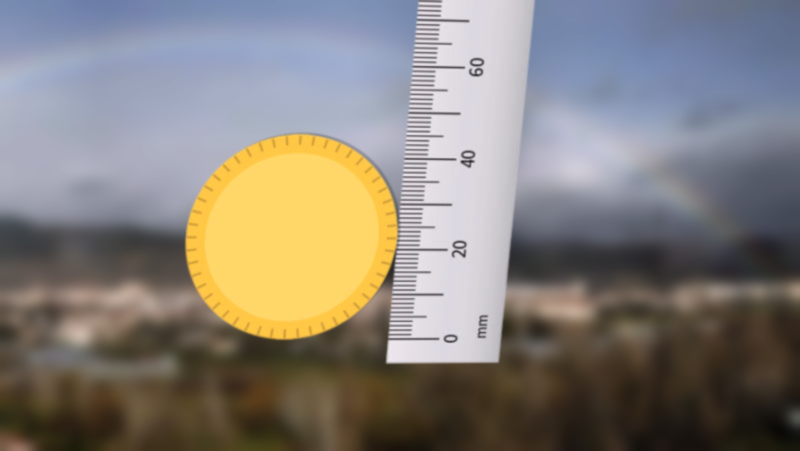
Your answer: 45mm
